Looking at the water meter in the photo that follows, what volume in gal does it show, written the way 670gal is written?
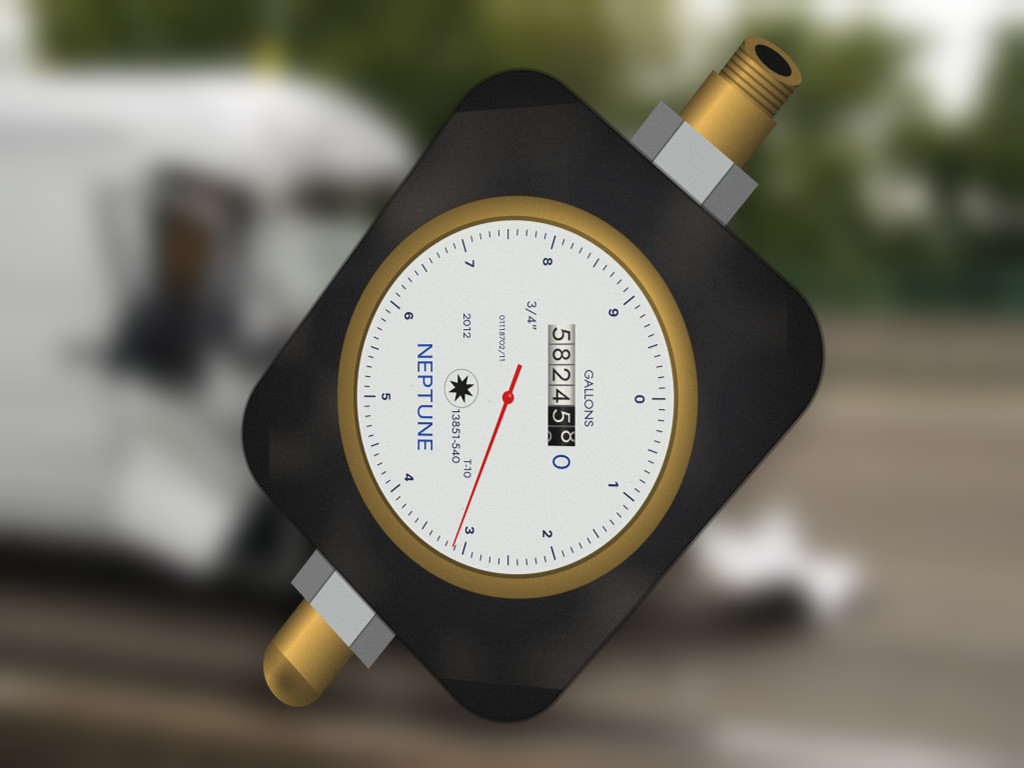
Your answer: 5824583.1gal
